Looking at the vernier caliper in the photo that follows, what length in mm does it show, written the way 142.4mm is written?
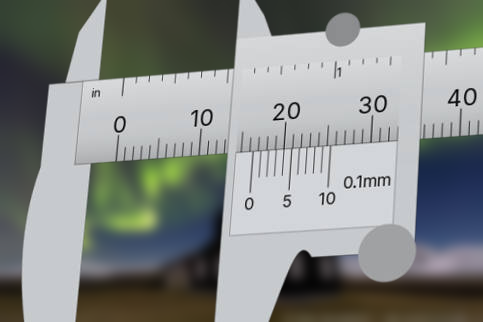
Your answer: 16.4mm
